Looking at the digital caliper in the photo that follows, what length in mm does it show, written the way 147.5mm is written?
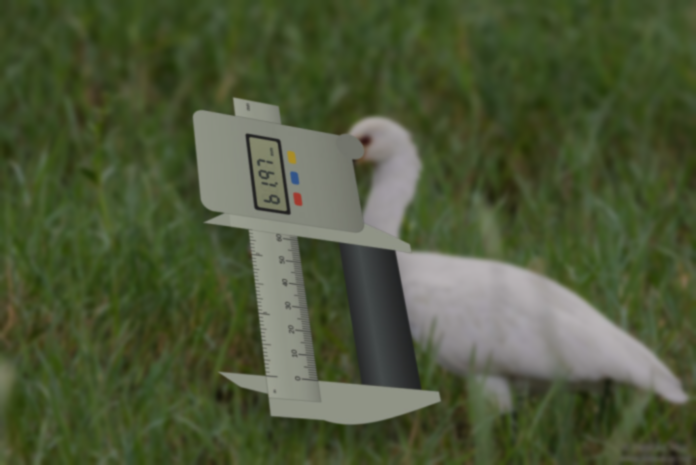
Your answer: 61.97mm
